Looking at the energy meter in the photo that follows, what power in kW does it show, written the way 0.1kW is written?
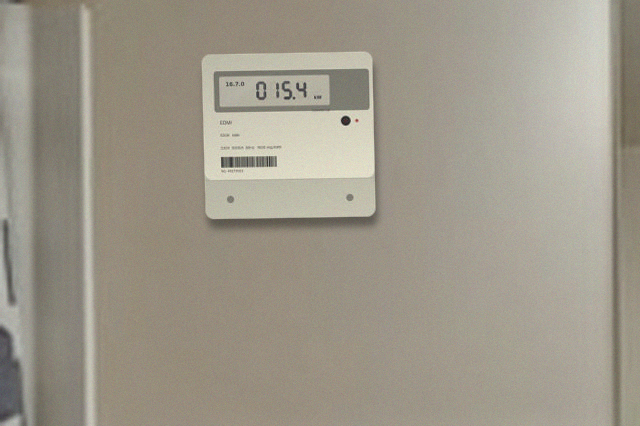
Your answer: 15.4kW
